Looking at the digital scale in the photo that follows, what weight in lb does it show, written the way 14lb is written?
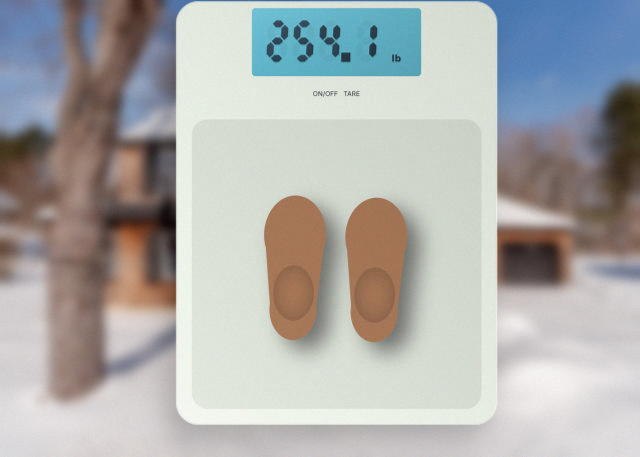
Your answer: 254.1lb
